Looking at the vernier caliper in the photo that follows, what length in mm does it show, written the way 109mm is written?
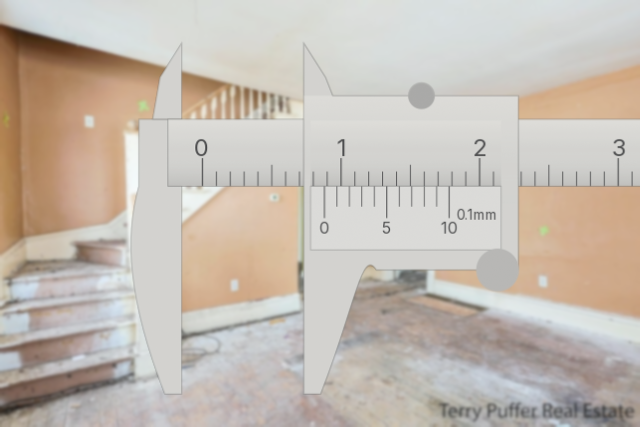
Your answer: 8.8mm
